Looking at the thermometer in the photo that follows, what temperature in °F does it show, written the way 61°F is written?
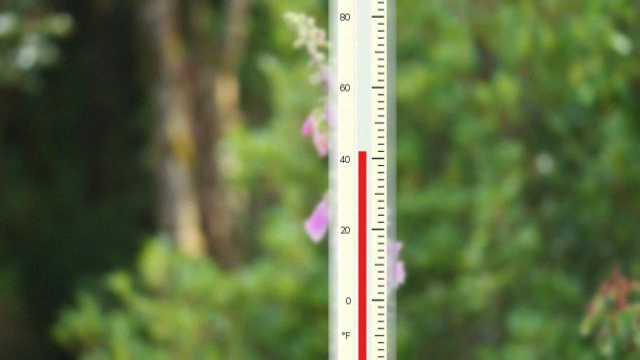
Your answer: 42°F
